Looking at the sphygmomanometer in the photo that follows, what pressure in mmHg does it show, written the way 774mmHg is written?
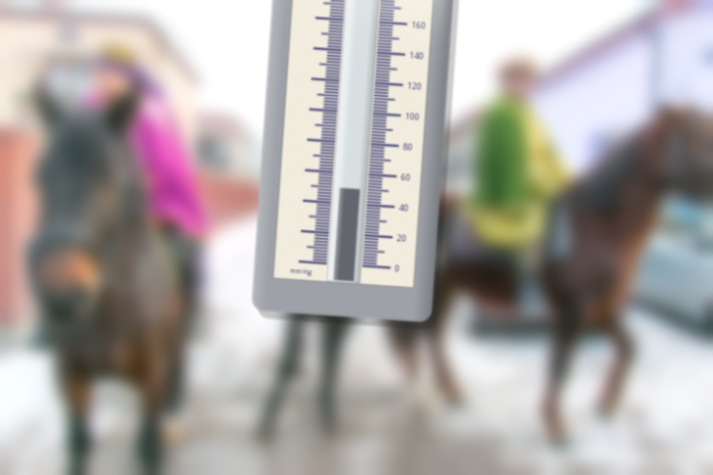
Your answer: 50mmHg
